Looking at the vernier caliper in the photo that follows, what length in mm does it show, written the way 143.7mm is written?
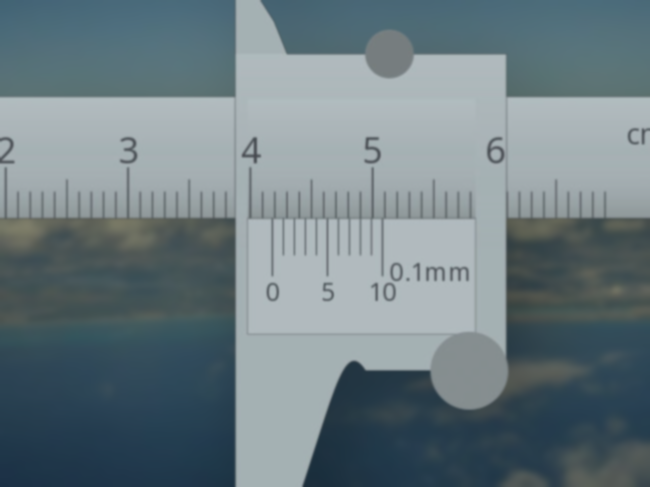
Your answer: 41.8mm
